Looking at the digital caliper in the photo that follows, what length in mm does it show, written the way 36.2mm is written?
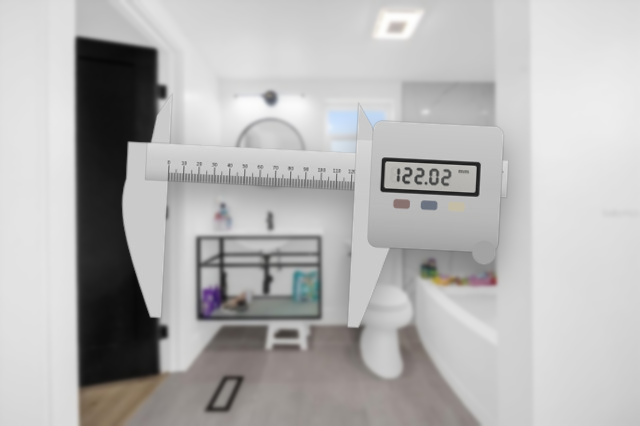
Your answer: 122.02mm
